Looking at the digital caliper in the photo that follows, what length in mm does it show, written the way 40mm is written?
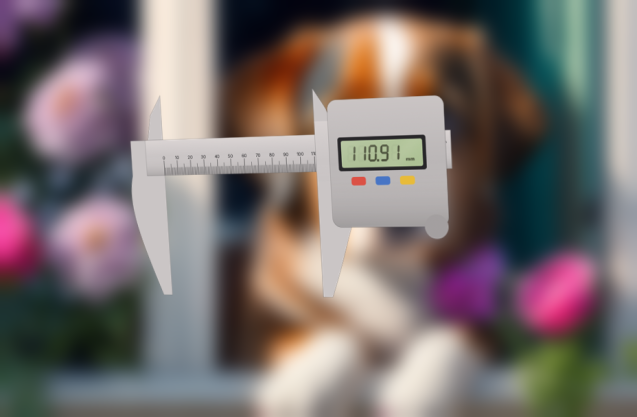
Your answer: 110.91mm
